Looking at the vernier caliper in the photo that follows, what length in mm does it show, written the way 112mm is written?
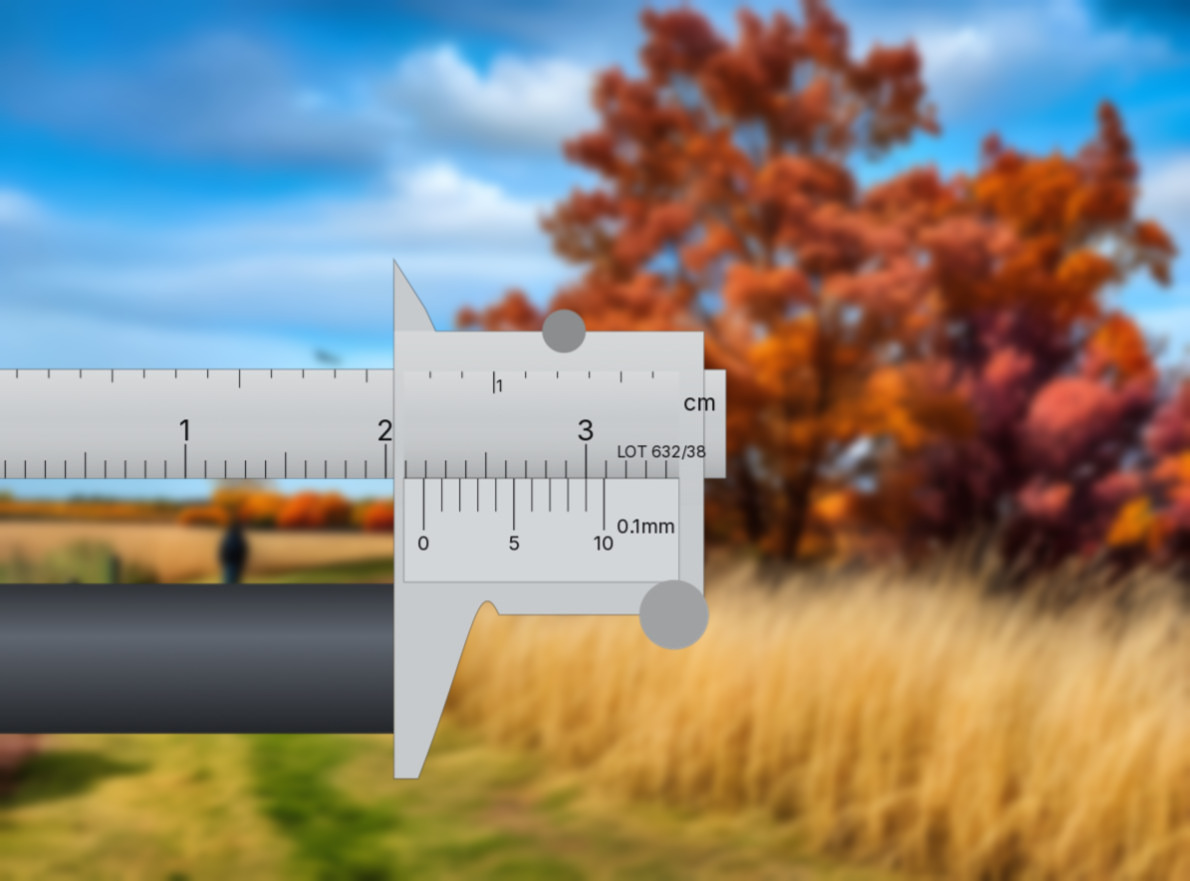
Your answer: 21.9mm
